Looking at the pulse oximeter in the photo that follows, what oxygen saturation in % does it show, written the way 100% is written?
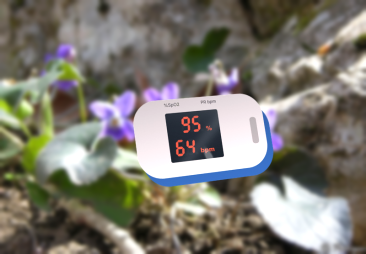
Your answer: 95%
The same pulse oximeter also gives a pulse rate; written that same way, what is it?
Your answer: 64bpm
